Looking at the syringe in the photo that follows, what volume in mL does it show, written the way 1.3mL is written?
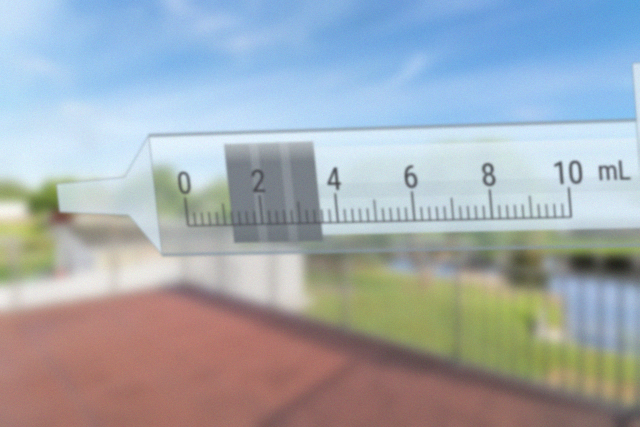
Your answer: 1.2mL
